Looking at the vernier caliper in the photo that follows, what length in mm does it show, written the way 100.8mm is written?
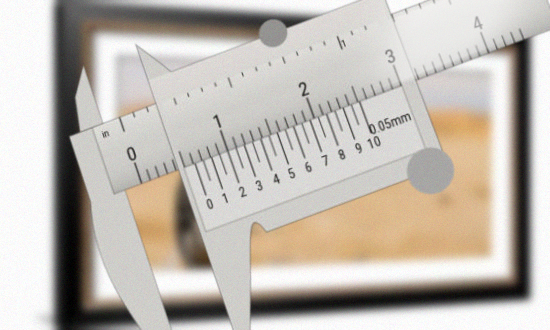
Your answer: 6.2mm
